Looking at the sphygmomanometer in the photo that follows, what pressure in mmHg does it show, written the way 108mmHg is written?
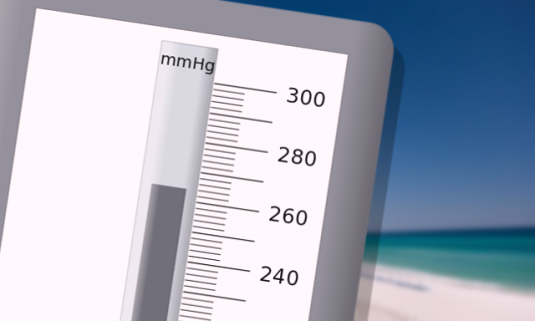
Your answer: 264mmHg
